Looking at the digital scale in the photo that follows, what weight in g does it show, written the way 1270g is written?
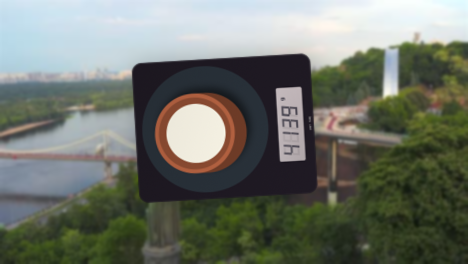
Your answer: 4139g
